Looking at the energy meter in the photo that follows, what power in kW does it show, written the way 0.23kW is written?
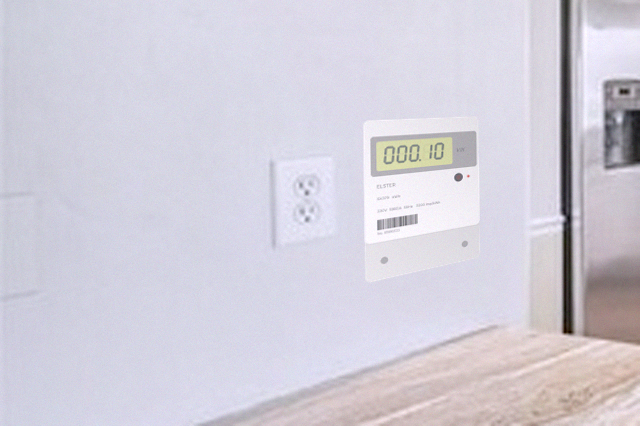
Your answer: 0.10kW
